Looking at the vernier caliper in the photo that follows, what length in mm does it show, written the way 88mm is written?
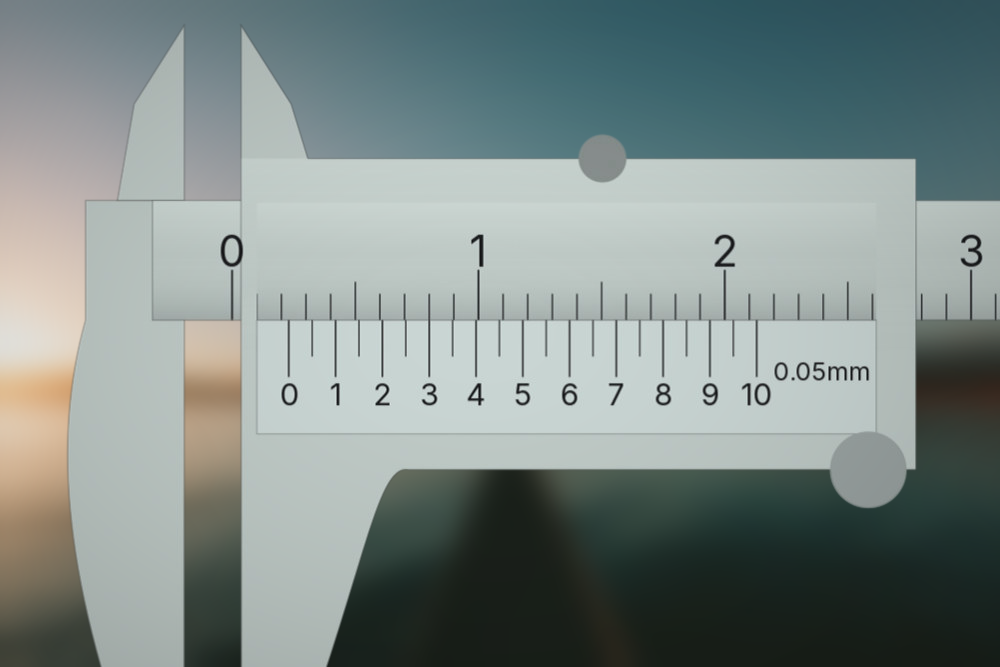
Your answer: 2.30mm
